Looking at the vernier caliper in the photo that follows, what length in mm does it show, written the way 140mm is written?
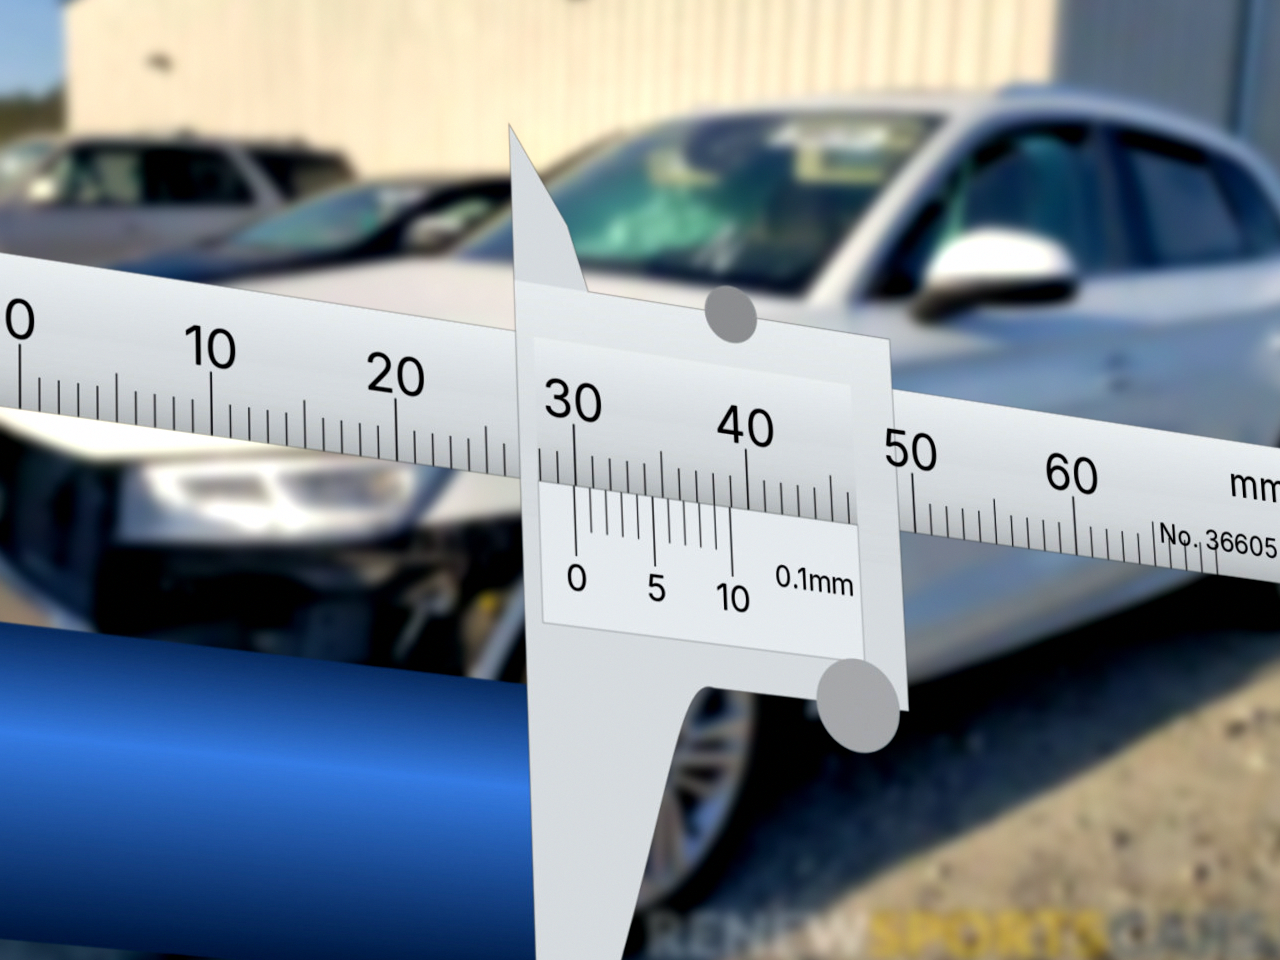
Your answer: 29.9mm
